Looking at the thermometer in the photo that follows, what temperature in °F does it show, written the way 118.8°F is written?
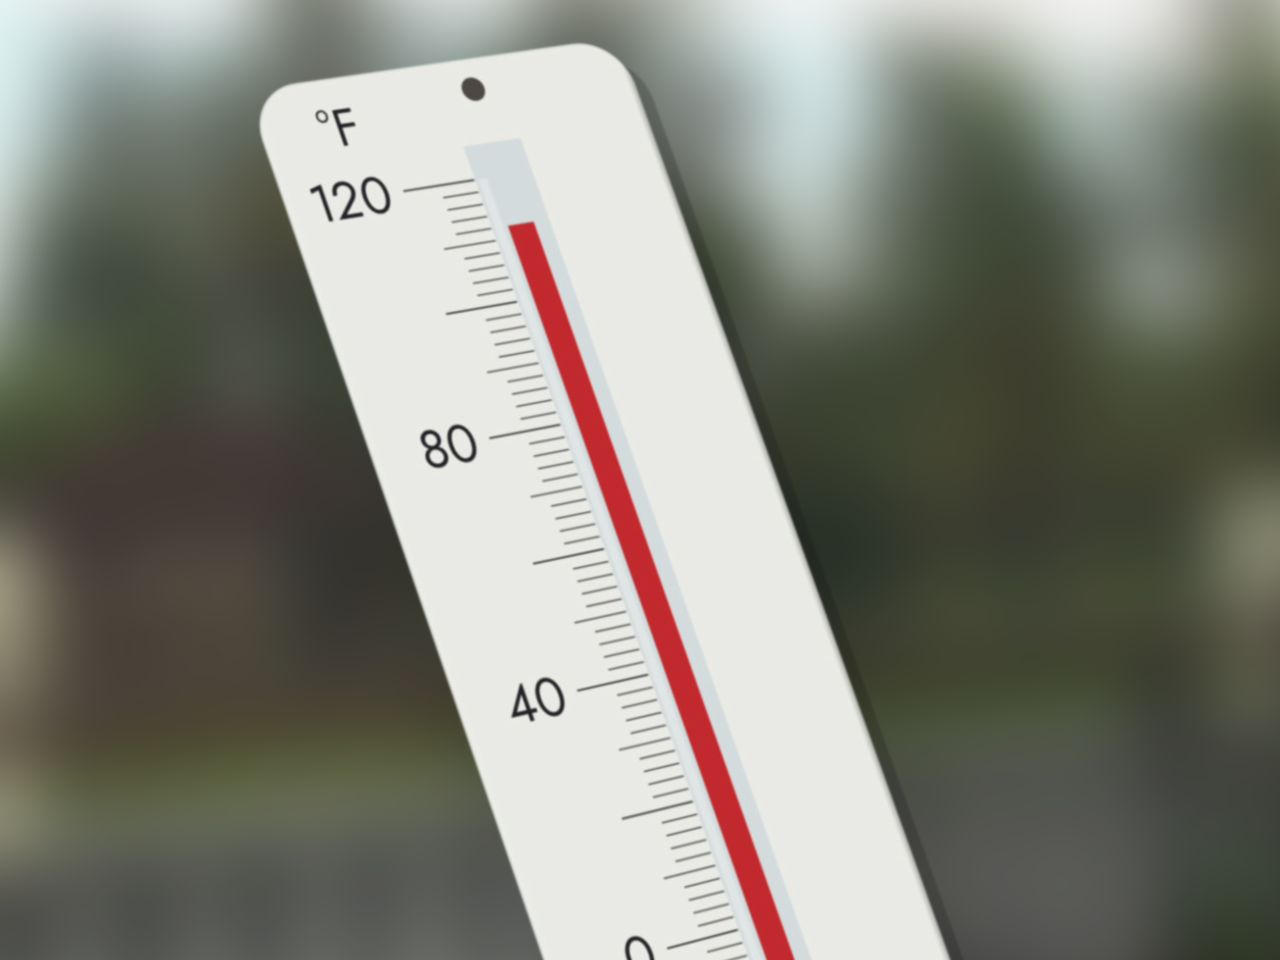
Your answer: 112°F
